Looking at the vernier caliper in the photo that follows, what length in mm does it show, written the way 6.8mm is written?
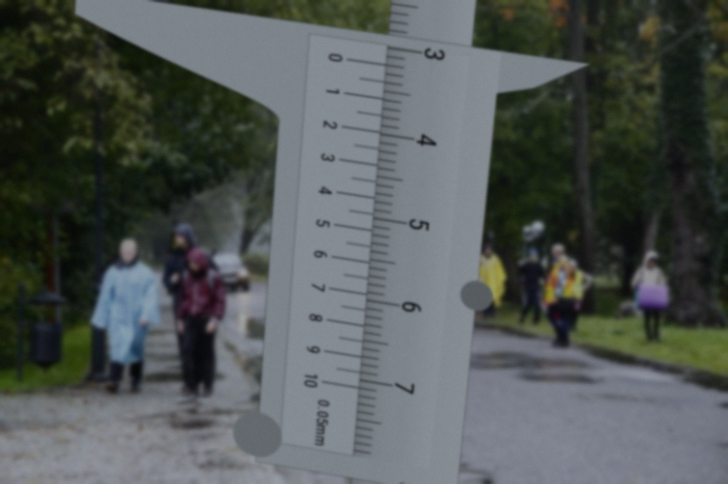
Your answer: 32.0mm
